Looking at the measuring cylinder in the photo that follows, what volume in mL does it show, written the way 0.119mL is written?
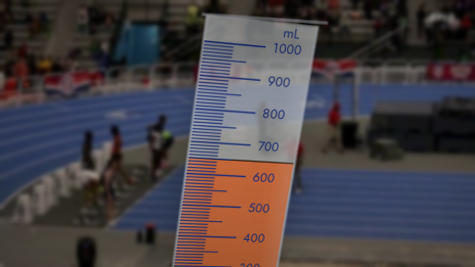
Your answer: 650mL
